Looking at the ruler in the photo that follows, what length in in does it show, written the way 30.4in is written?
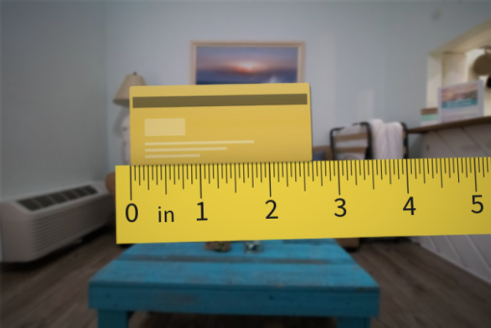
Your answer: 2.625in
